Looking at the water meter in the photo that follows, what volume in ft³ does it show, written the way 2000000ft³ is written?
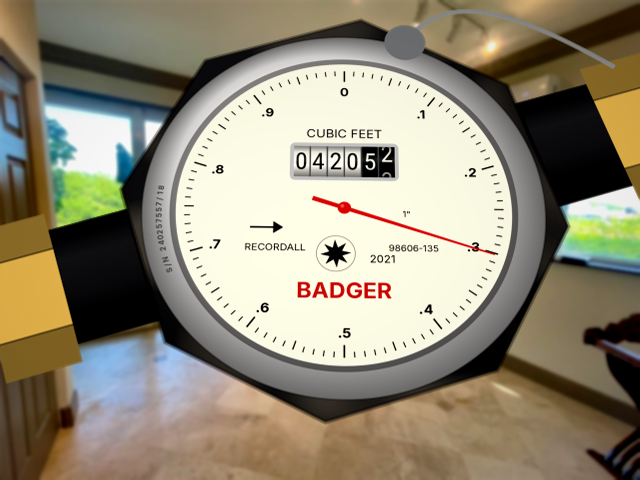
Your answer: 42052.30ft³
